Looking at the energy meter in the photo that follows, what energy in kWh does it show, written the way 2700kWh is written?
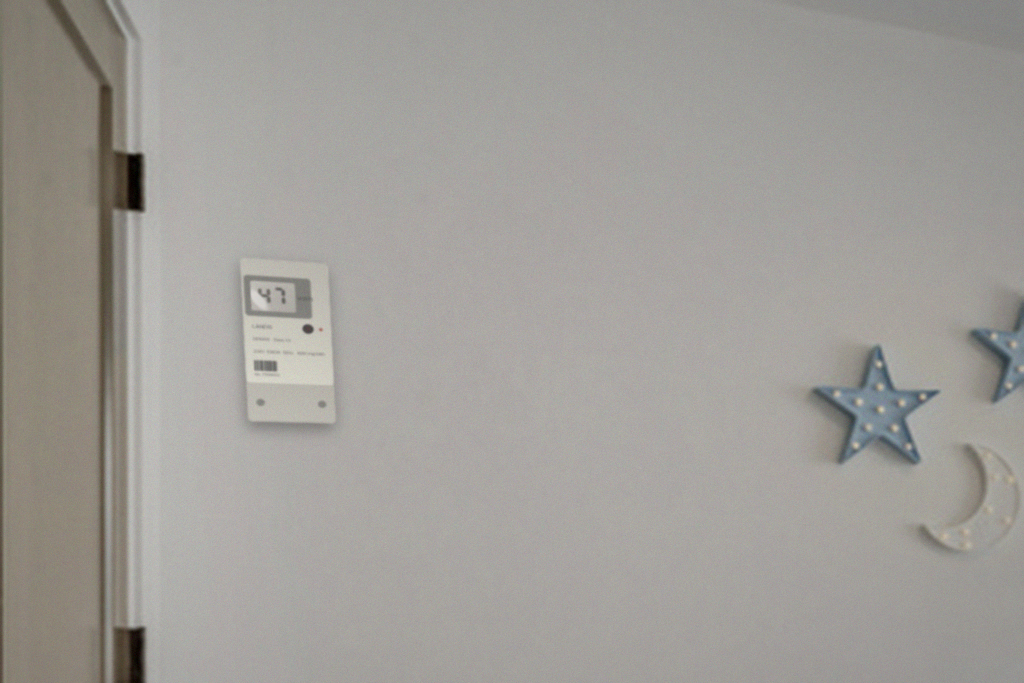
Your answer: 47kWh
